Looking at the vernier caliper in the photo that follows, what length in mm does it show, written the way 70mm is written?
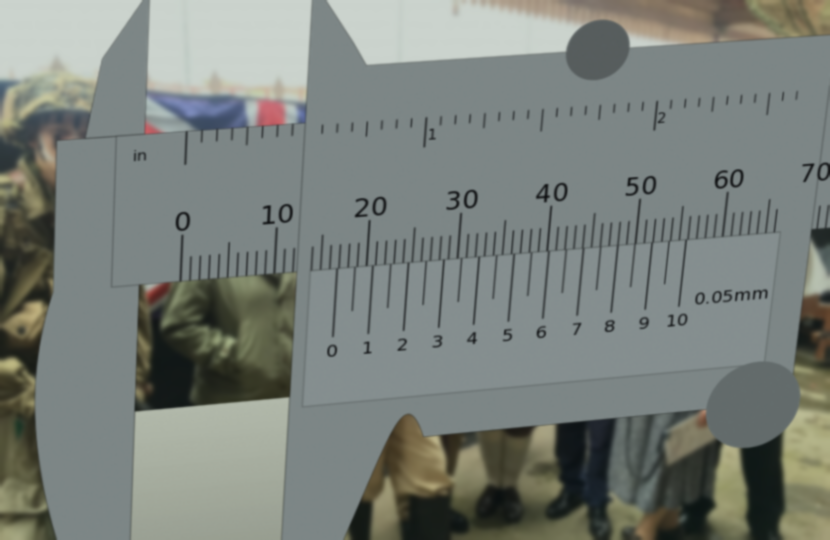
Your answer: 16.8mm
